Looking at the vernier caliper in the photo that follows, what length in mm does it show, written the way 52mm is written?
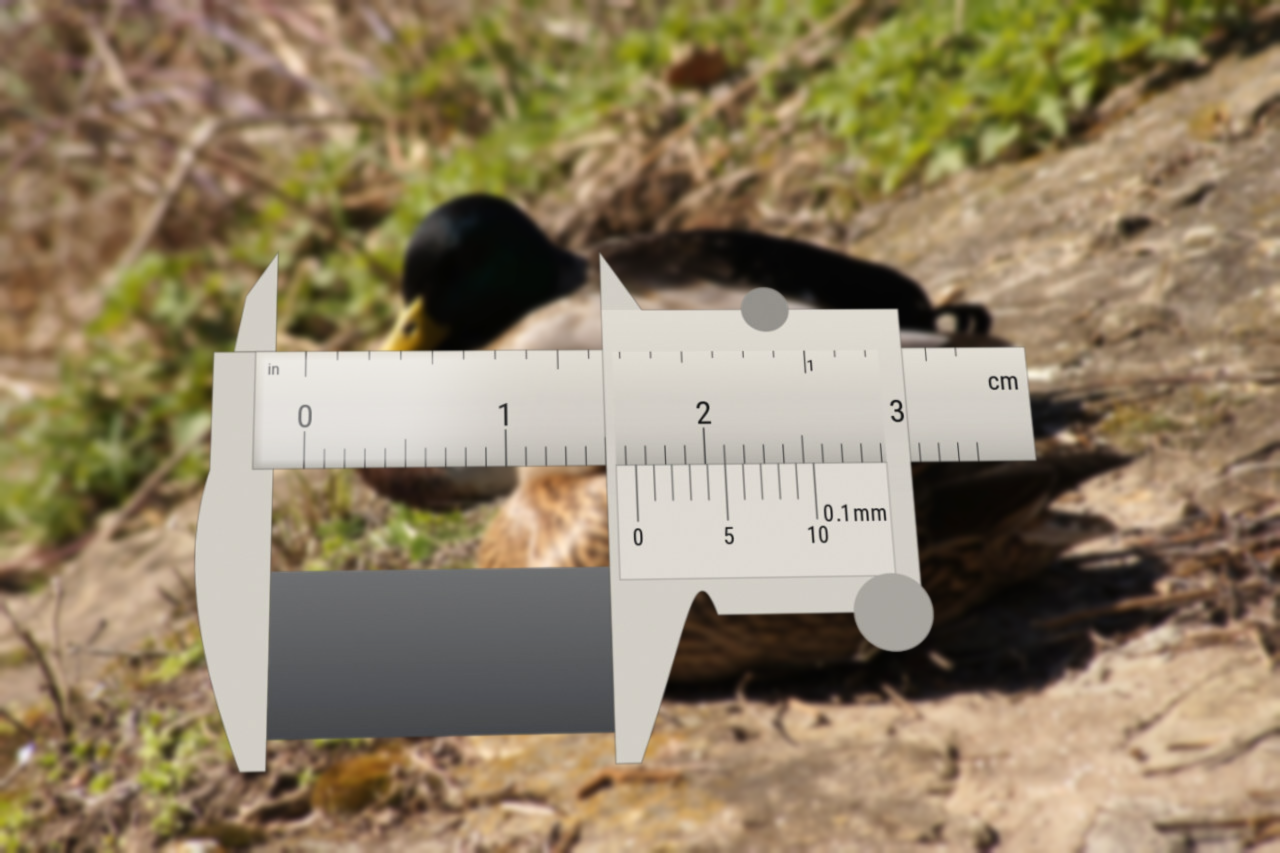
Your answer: 16.5mm
